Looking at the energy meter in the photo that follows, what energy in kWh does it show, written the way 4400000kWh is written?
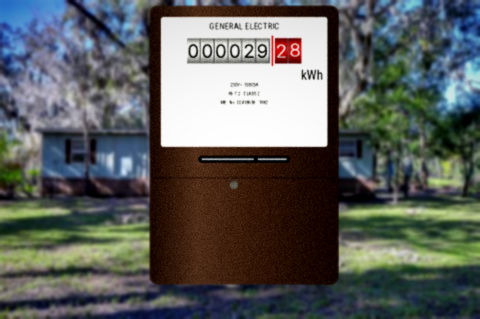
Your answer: 29.28kWh
